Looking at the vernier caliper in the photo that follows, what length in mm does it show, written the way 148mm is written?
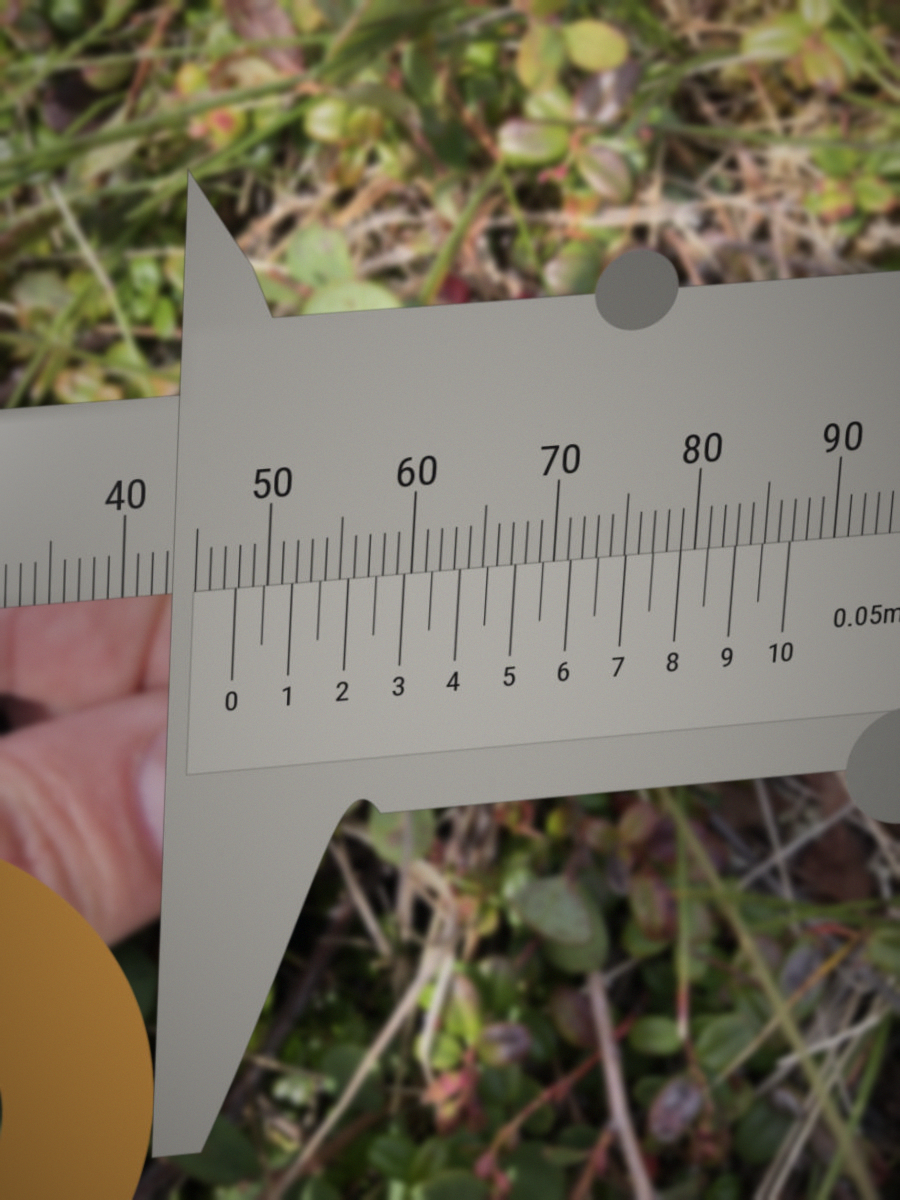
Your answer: 47.8mm
